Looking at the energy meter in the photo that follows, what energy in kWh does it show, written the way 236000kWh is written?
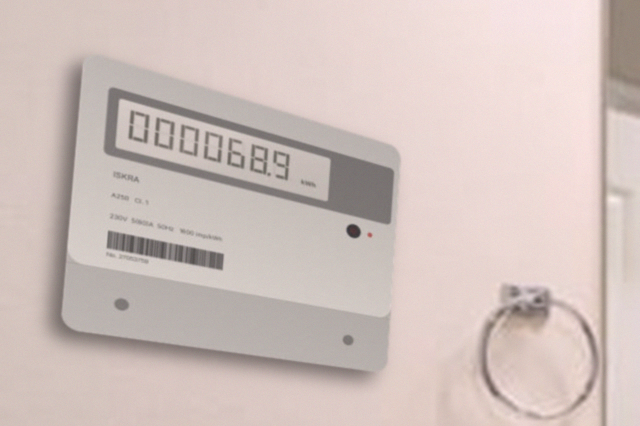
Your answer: 68.9kWh
